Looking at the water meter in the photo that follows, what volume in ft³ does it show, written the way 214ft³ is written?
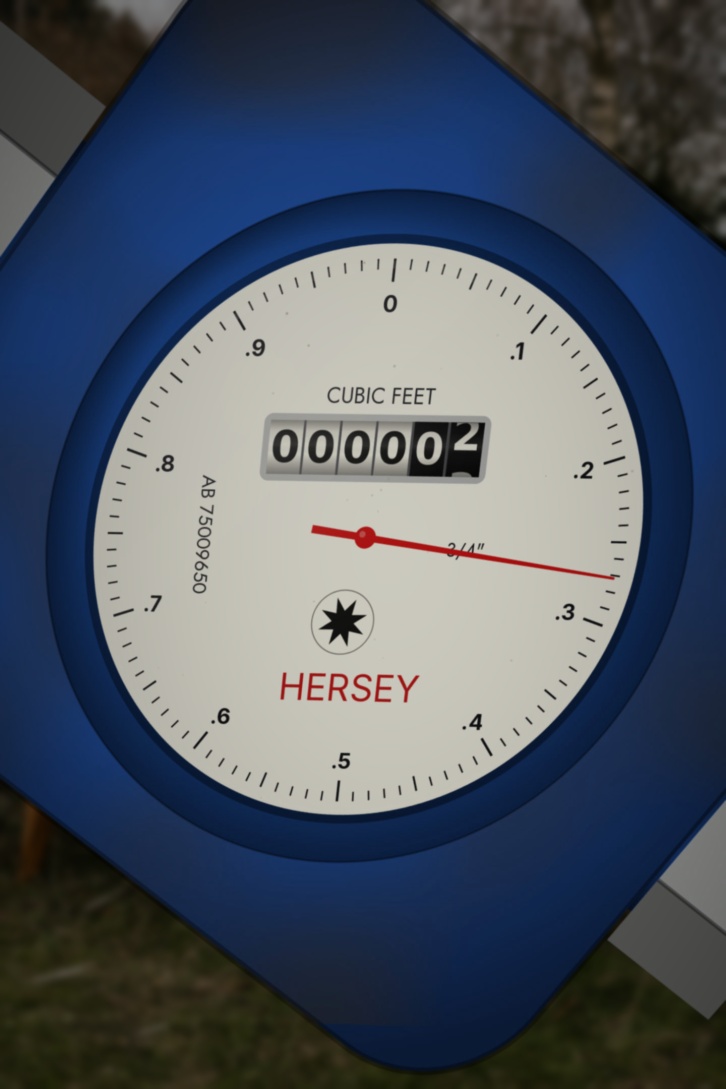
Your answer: 2.27ft³
